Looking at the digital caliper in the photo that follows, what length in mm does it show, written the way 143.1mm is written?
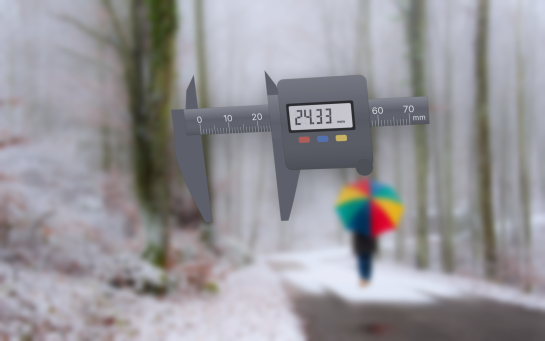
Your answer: 24.33mm
